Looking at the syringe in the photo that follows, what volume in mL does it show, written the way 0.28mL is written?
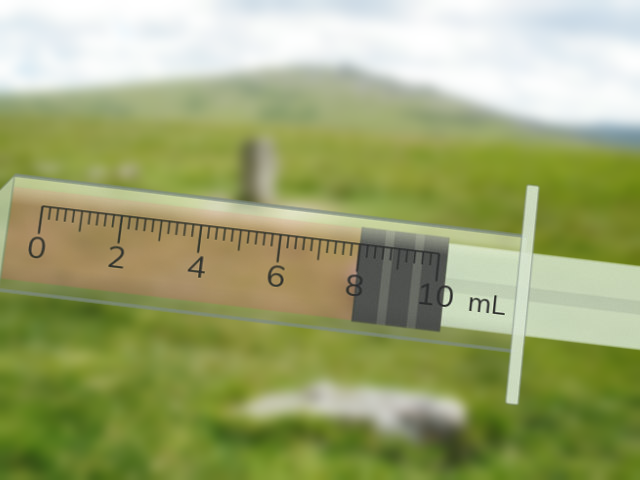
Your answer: 8mL
